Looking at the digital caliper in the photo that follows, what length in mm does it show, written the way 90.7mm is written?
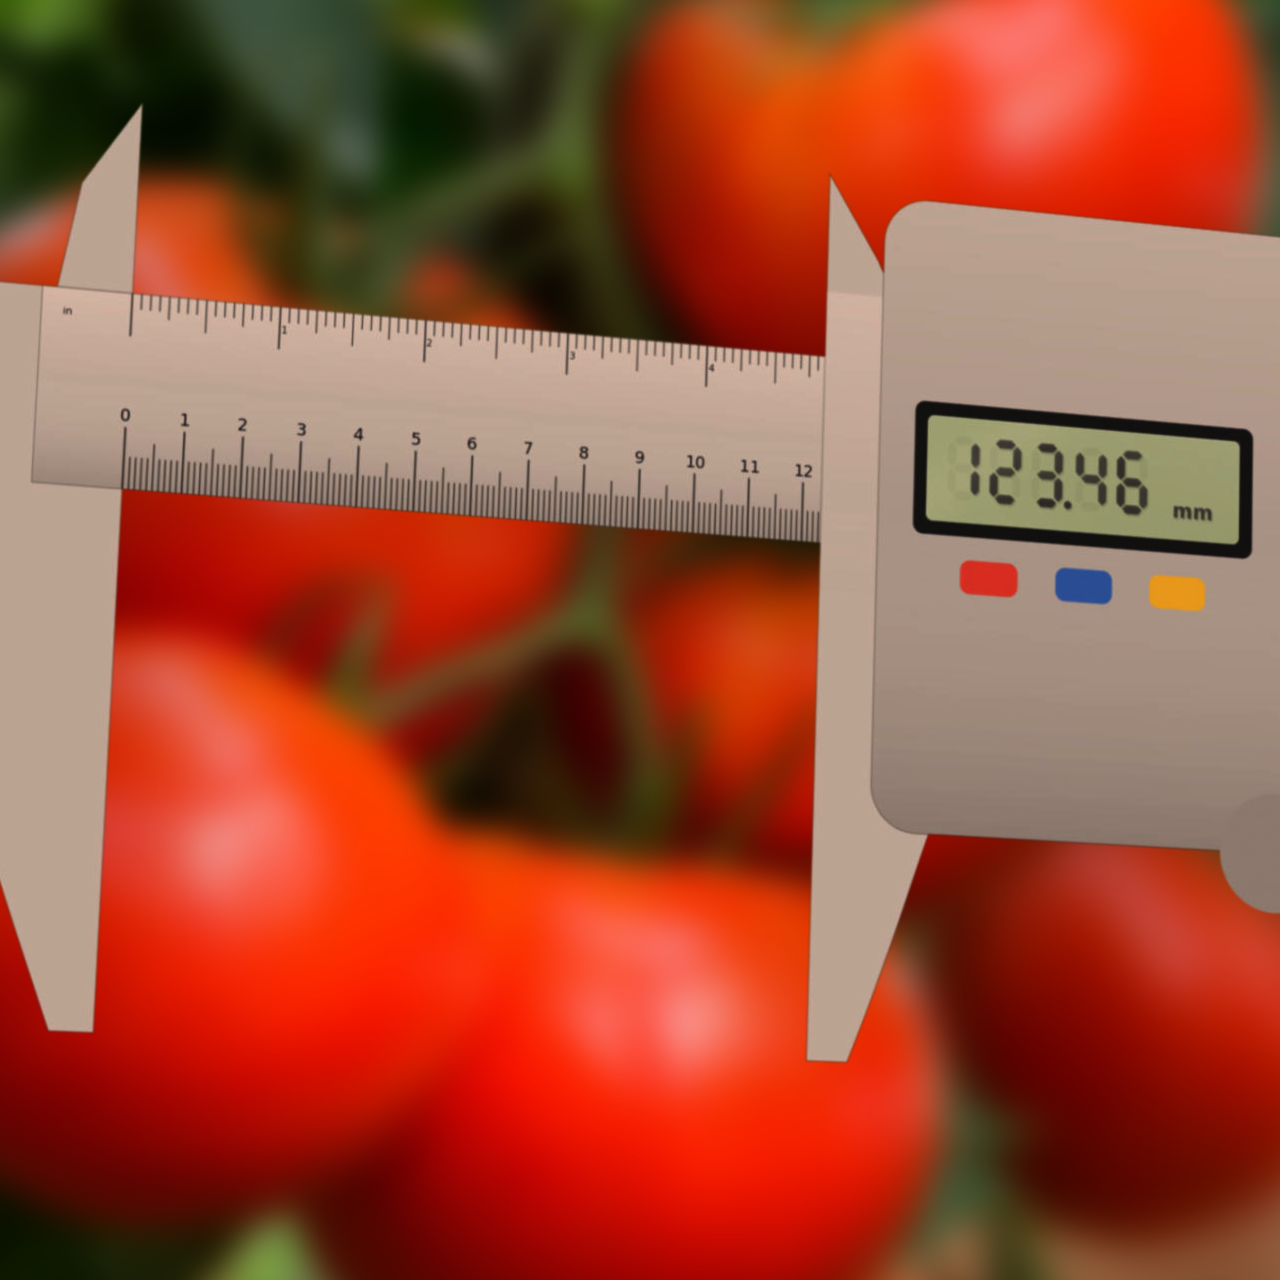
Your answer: 123.46mm
